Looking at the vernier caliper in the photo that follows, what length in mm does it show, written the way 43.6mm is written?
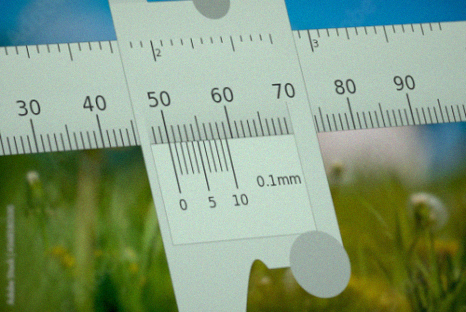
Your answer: 50.0mm
